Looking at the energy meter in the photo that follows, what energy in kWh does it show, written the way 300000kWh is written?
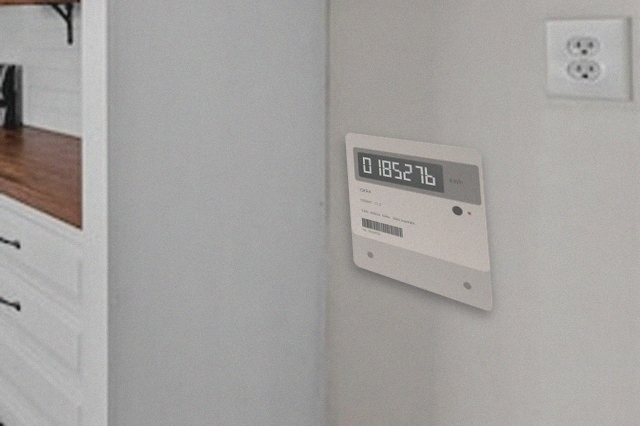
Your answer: 185276kWh
